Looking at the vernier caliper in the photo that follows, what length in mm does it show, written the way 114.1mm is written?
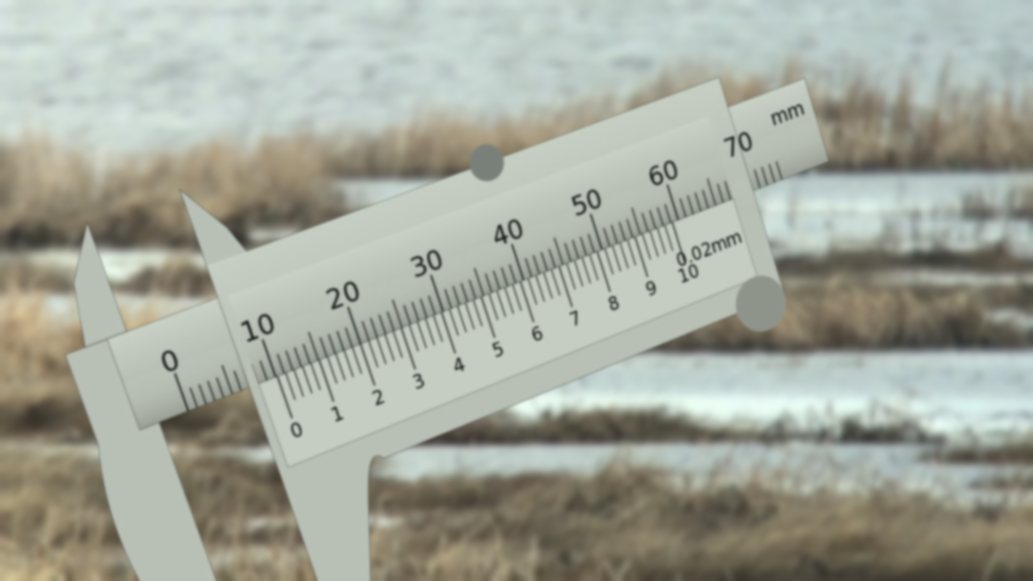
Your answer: 10.2mm
